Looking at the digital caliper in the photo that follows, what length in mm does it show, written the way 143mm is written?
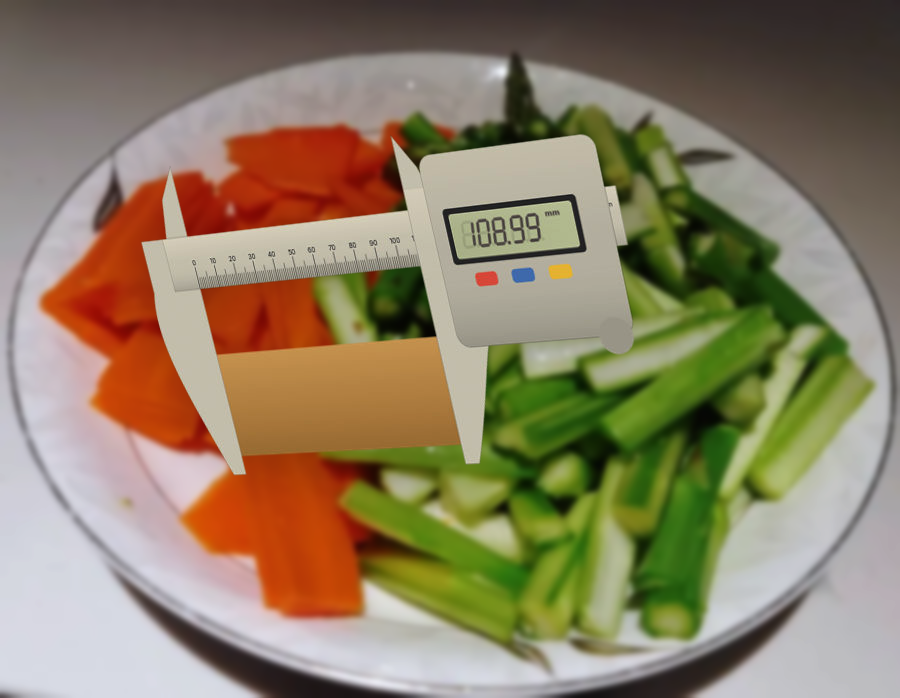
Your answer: 108.99mm
